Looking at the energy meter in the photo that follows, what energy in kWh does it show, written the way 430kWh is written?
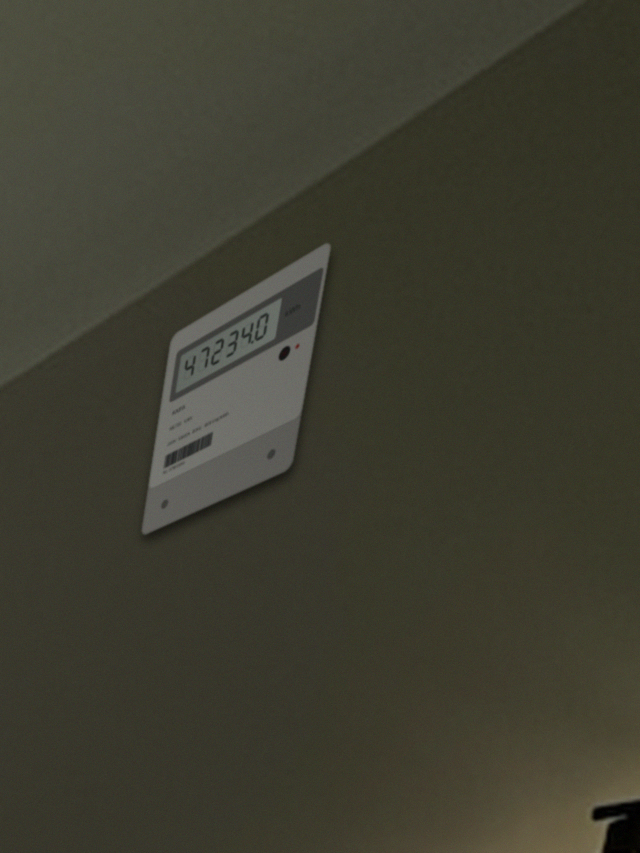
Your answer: 47234.0kWh
